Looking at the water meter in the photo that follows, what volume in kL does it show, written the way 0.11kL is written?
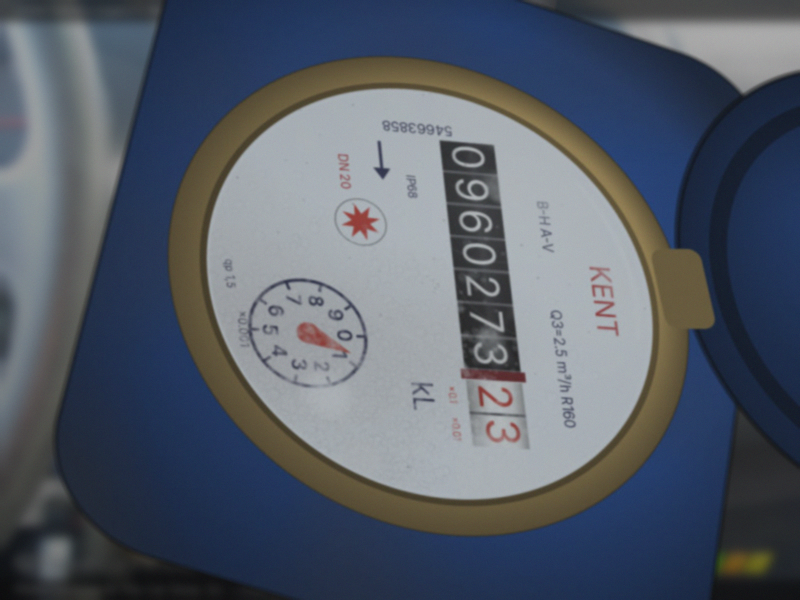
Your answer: 960273.230kL
